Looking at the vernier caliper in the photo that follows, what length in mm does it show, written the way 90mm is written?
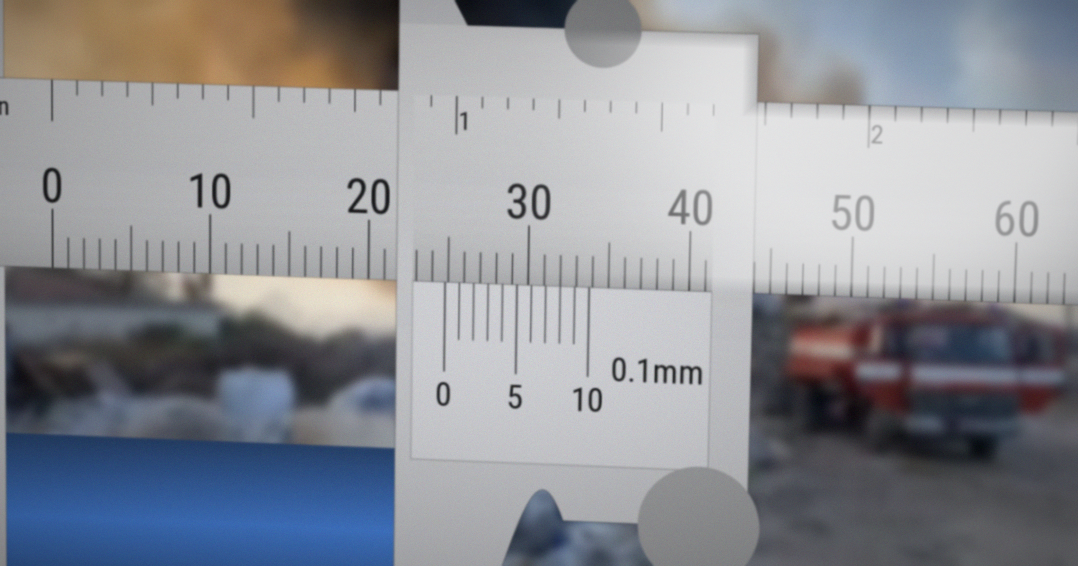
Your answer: 24.8mm
